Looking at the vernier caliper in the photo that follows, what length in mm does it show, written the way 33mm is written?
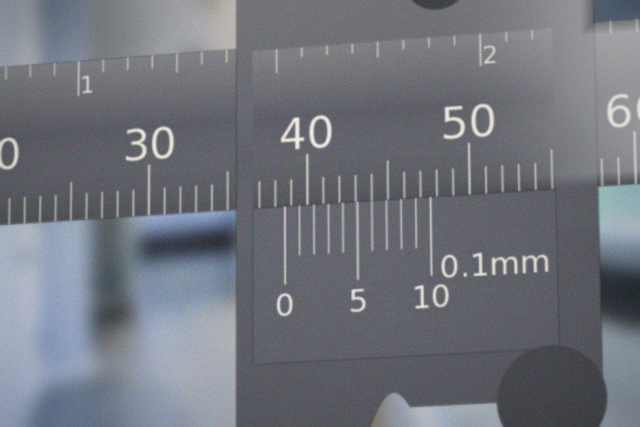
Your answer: 38.6mm
